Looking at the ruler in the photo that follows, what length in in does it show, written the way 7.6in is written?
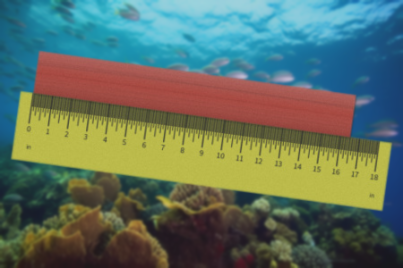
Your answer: 16.5in
